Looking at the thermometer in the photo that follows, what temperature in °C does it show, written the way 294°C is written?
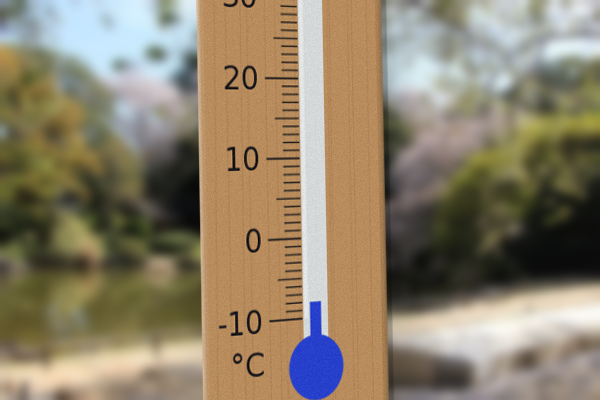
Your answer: -8°C
